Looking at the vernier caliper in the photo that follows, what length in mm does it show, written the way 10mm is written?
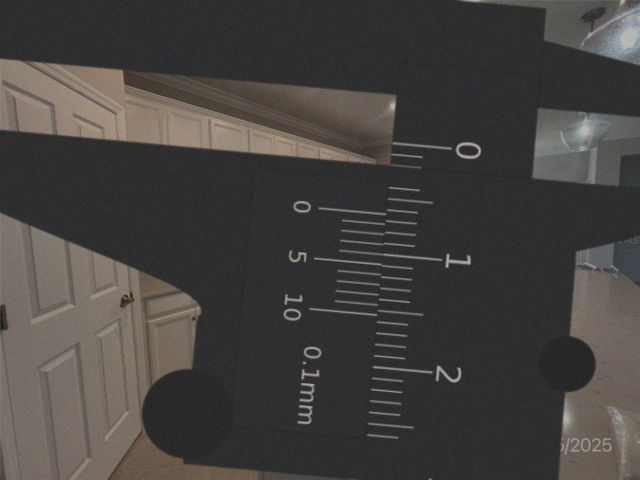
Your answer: 6.4mm
